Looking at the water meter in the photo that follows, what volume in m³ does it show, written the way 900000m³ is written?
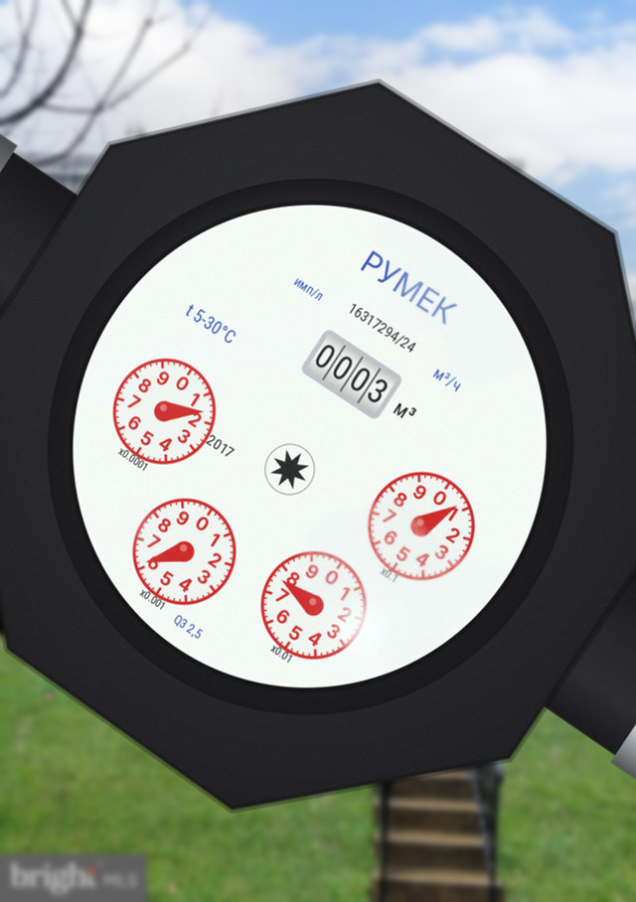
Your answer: 3.0761m³
